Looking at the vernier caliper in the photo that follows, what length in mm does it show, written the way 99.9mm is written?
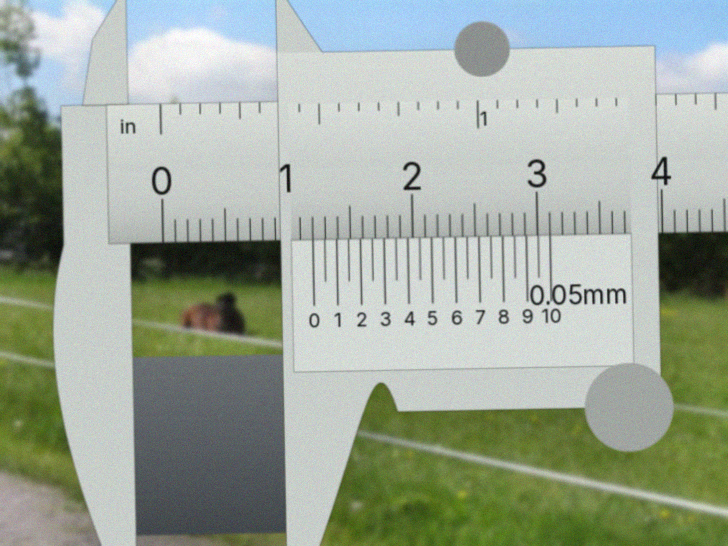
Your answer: 12.0mm
